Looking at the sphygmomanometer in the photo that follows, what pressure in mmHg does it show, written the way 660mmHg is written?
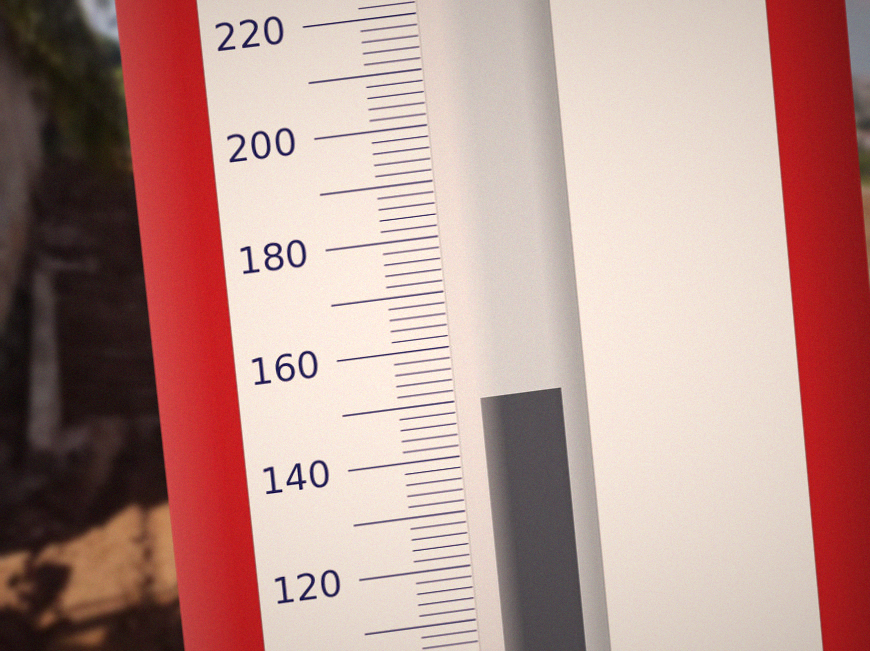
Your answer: 150mmHg
